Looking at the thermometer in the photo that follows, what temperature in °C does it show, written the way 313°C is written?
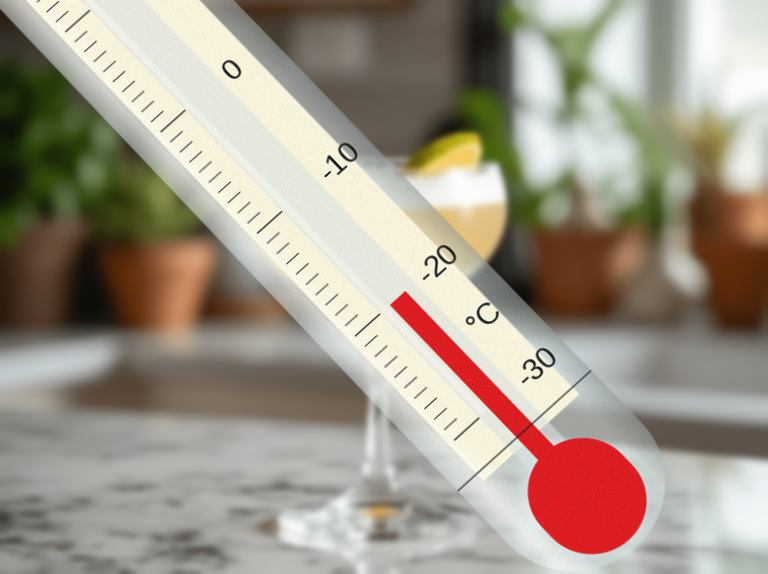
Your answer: -20°C
